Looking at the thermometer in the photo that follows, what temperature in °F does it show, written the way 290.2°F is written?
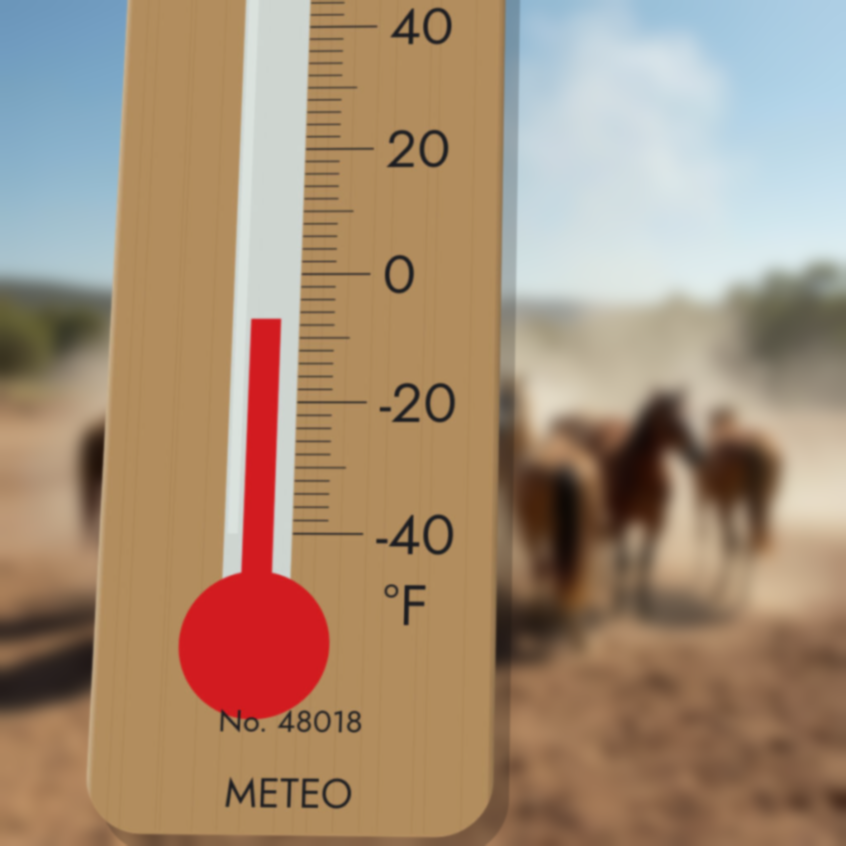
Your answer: -7°F
